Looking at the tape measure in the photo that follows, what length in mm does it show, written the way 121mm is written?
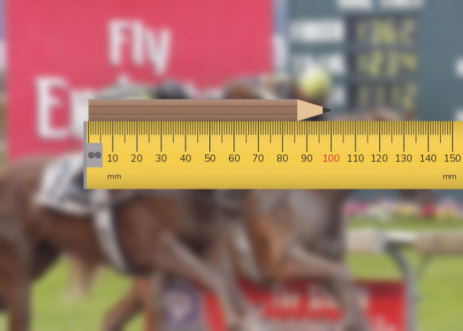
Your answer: 100mm
